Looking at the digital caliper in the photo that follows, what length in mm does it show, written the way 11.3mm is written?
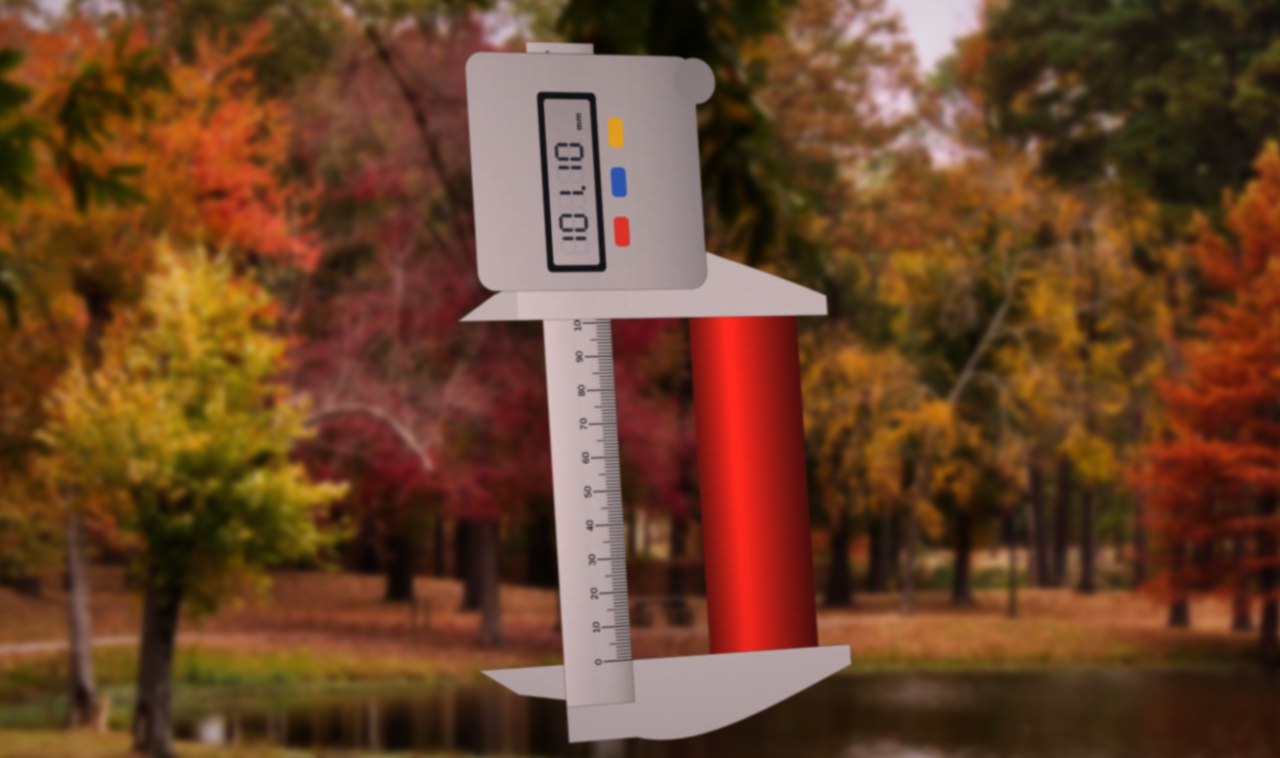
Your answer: 101.10mm
